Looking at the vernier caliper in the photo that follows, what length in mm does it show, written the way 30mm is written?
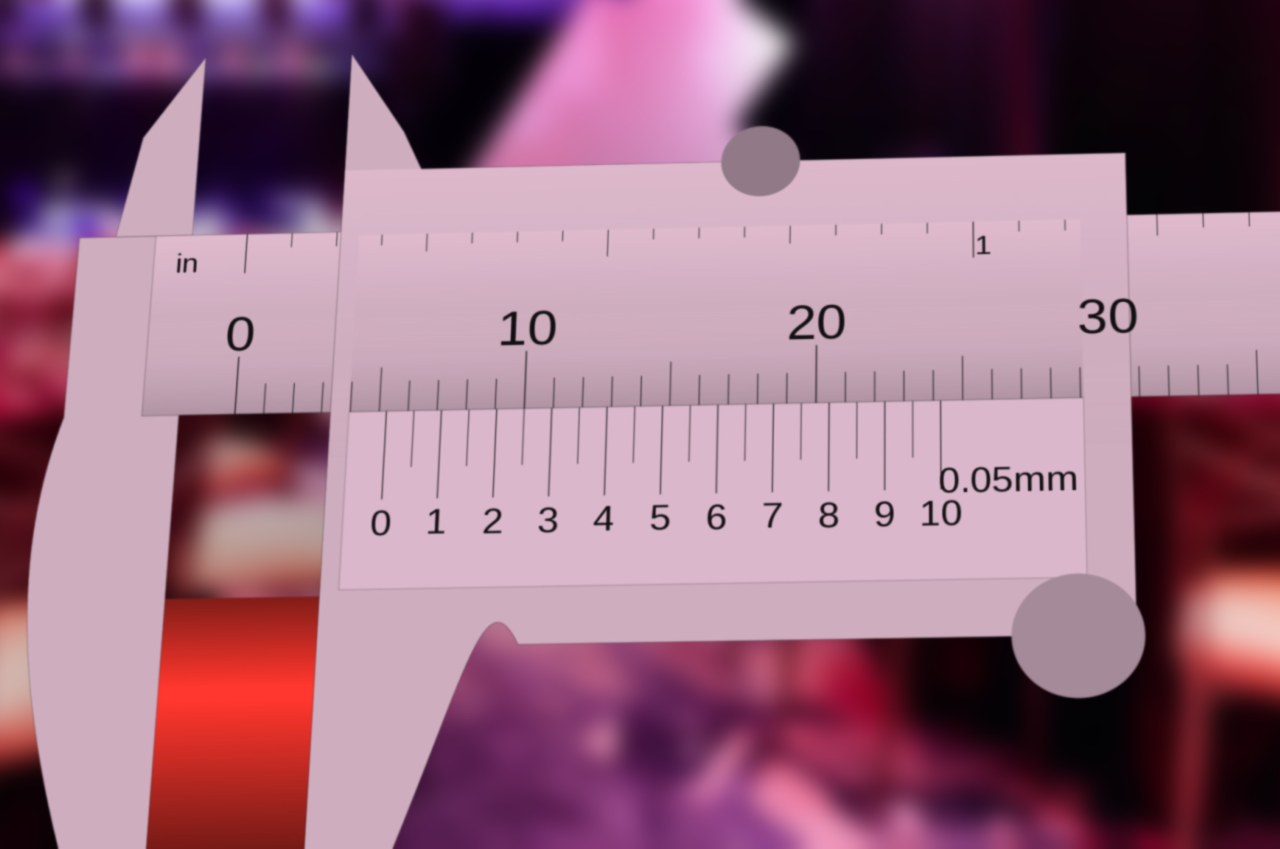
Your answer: 5.25mm
